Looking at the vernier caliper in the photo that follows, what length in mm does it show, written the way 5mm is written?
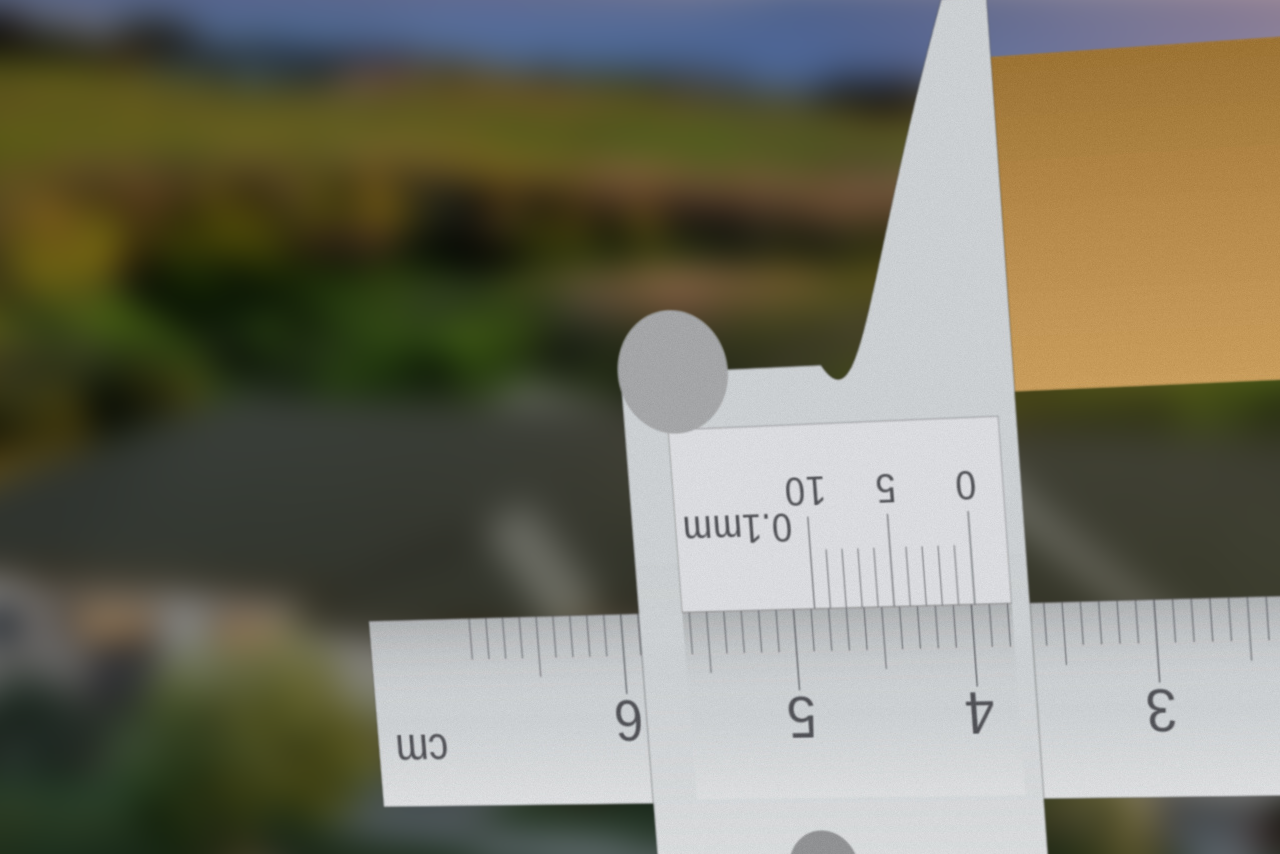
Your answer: 39.8mm
